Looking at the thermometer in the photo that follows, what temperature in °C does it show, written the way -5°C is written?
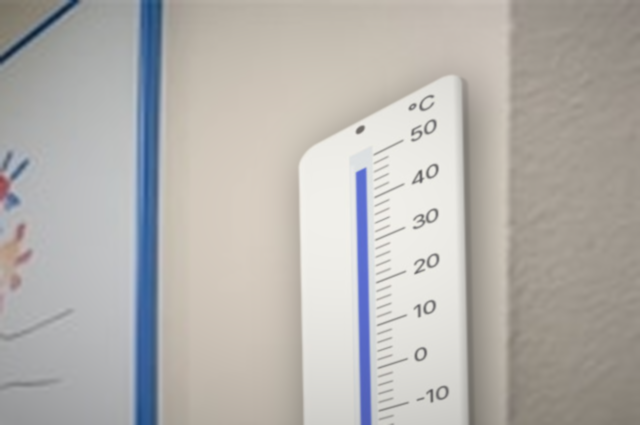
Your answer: 48°C
